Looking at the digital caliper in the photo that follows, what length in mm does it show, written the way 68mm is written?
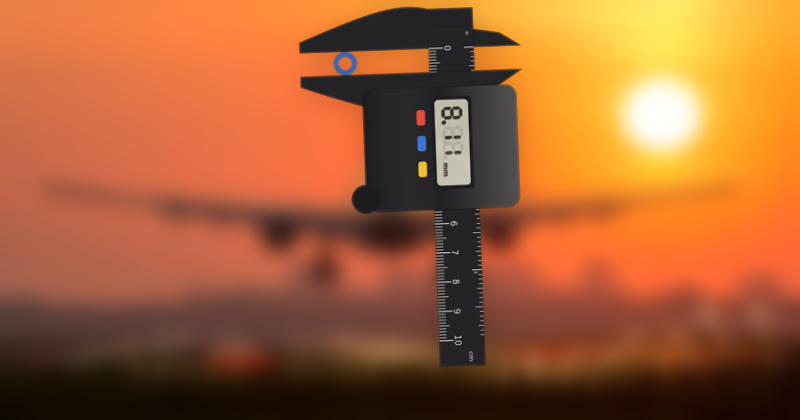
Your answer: 8.11mm
